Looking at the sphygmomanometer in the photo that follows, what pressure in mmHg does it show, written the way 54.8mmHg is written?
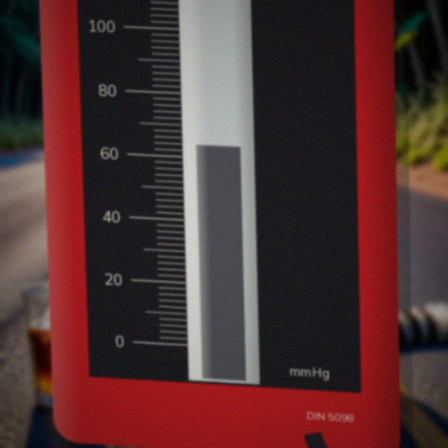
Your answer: 64mmHg
